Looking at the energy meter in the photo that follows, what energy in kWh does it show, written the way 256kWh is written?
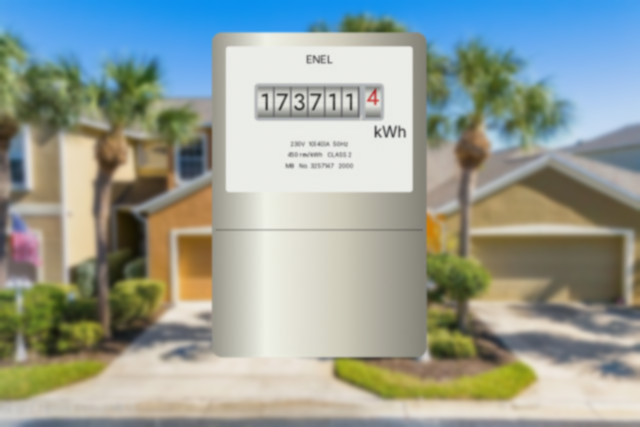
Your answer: 173711.4kWh
